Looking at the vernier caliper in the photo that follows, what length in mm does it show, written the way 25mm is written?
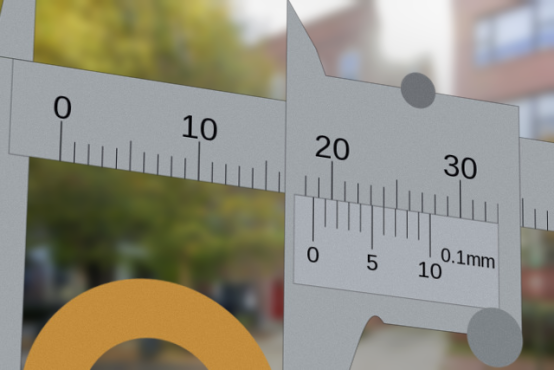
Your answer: 18.6mm
